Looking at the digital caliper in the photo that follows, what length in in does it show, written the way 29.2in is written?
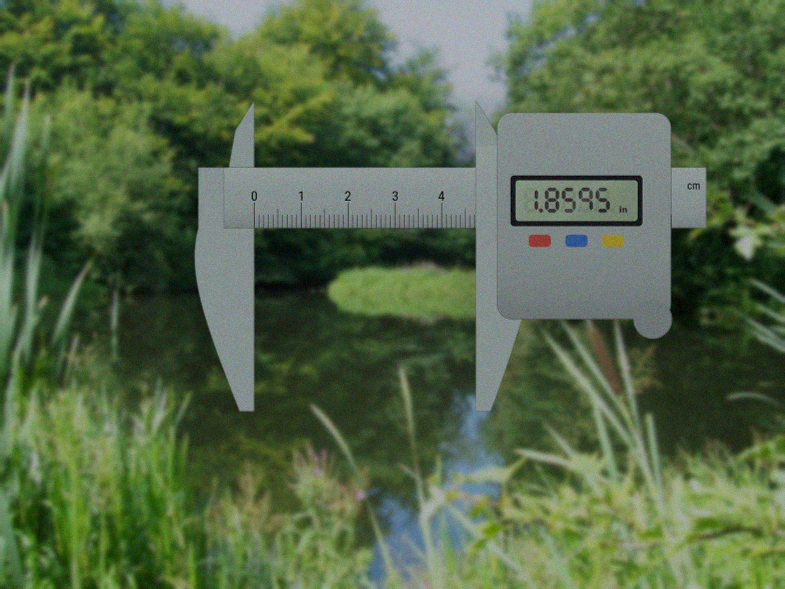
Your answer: 1.8595in
